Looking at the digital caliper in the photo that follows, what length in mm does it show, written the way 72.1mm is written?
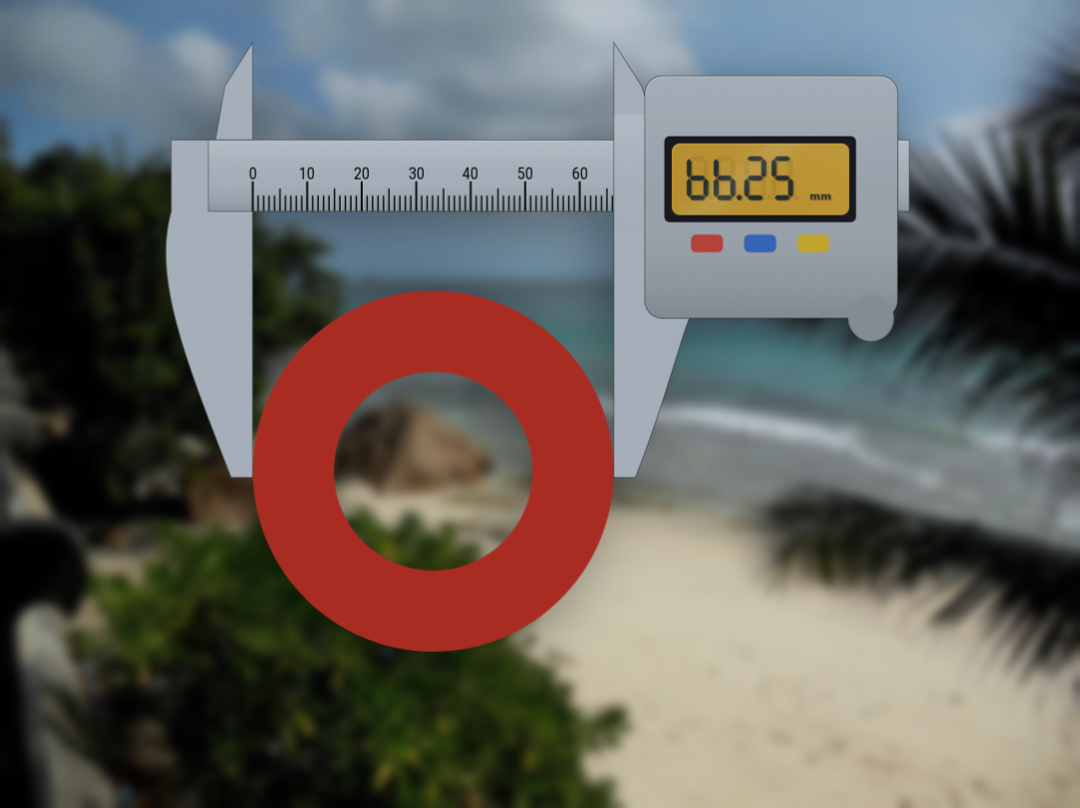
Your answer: 66.25mm
